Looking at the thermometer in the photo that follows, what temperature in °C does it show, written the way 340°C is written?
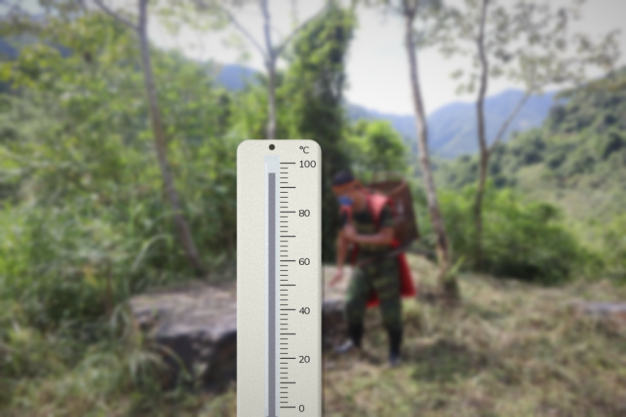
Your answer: 96°C
